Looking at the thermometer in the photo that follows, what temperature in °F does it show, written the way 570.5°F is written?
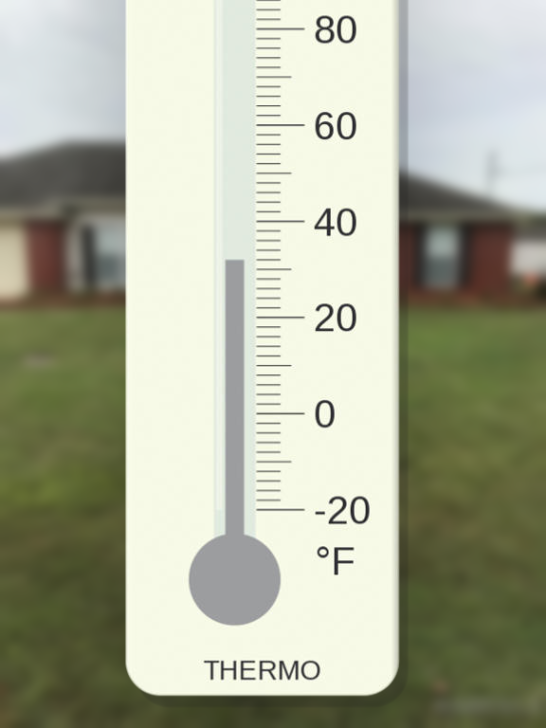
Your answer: 32°F
